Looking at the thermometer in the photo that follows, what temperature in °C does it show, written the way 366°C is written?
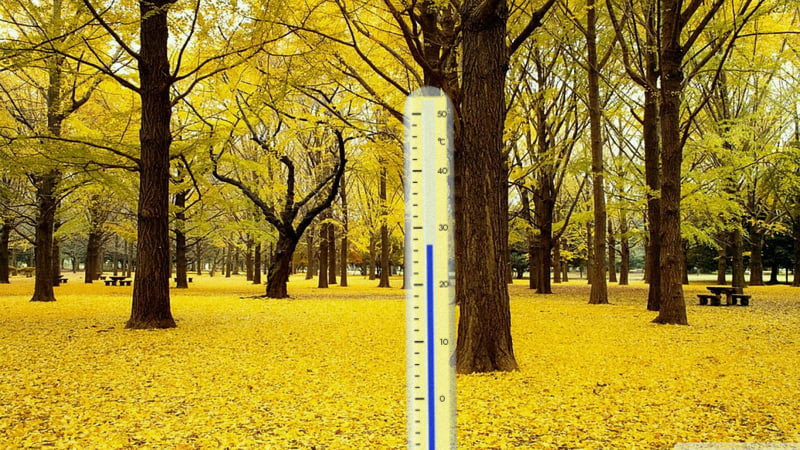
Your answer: 27°C
